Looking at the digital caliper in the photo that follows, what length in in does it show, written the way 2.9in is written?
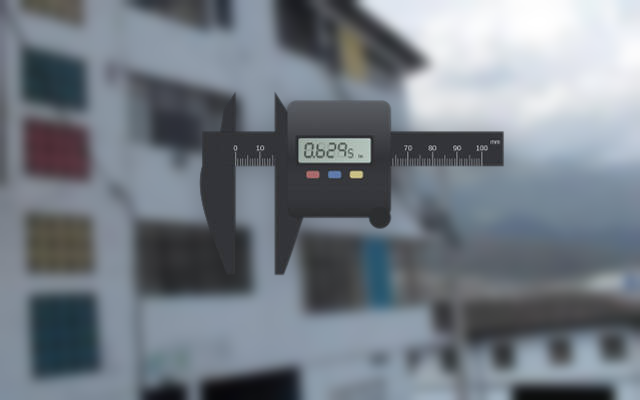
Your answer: 0.6295in
